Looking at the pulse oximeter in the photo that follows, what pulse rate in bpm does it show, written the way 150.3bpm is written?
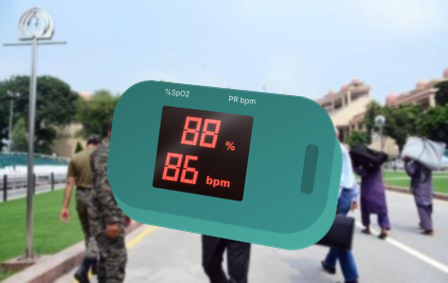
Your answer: 86bpm
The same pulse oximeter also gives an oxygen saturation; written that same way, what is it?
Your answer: 88%
